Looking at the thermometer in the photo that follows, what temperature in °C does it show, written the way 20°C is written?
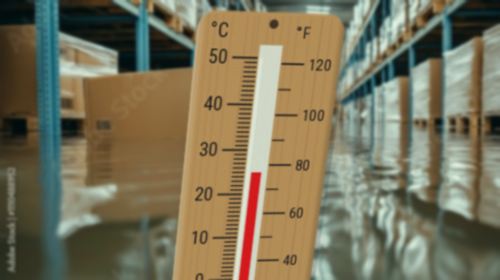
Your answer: 25°C
